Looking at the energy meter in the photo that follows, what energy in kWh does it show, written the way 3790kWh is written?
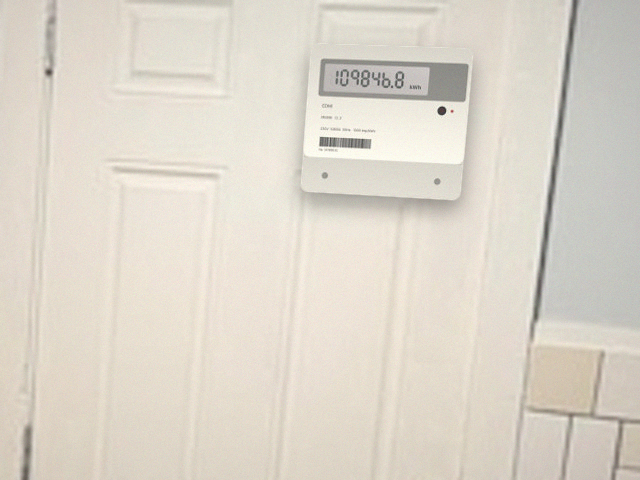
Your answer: 109846.8kWh
